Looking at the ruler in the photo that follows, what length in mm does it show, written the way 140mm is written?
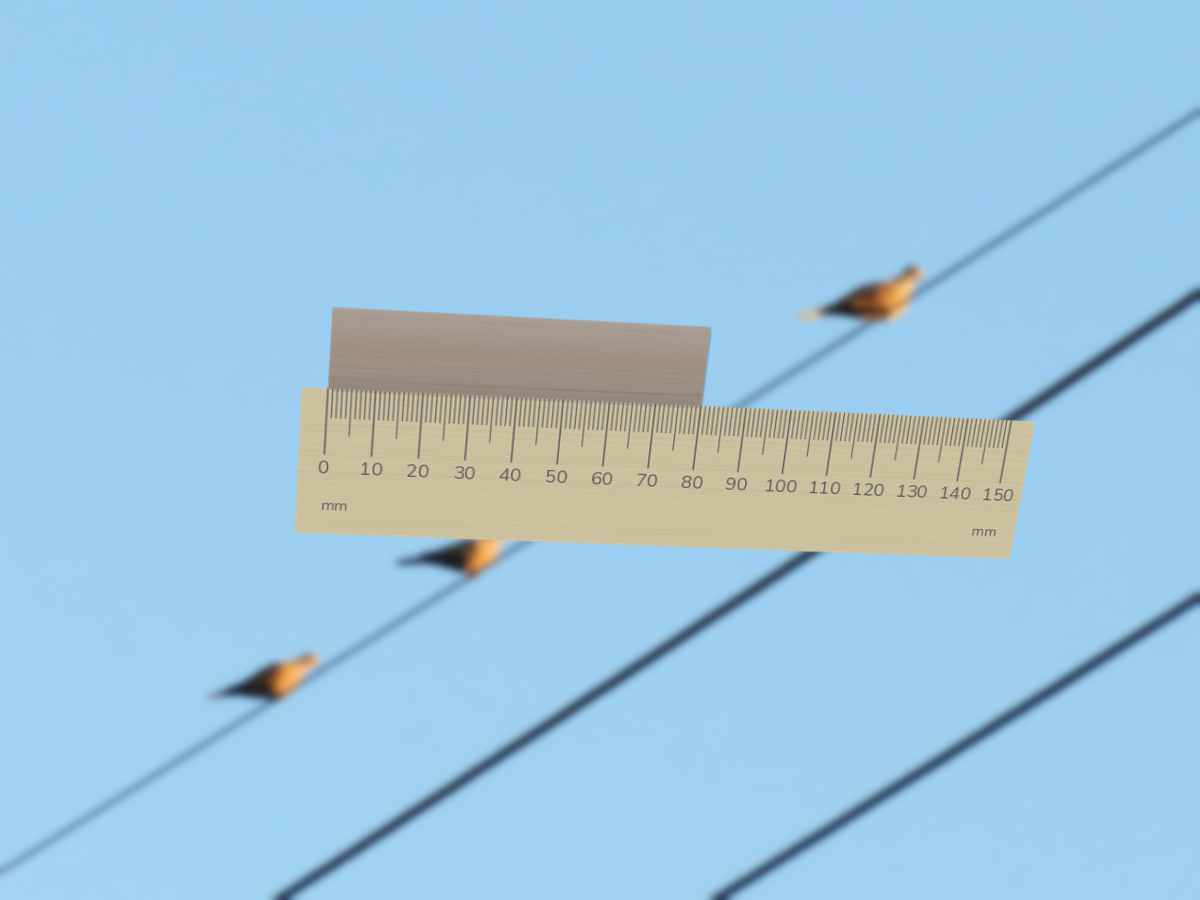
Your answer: 80mm
